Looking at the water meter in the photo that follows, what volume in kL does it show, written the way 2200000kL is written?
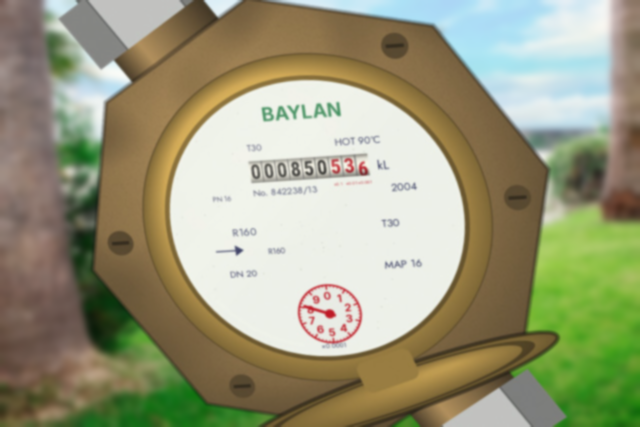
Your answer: 850.5358kL
